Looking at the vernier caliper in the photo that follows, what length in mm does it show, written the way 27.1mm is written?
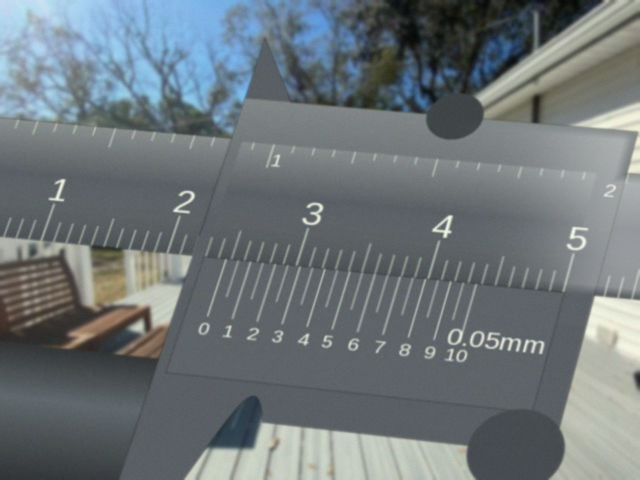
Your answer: 24.6mm
